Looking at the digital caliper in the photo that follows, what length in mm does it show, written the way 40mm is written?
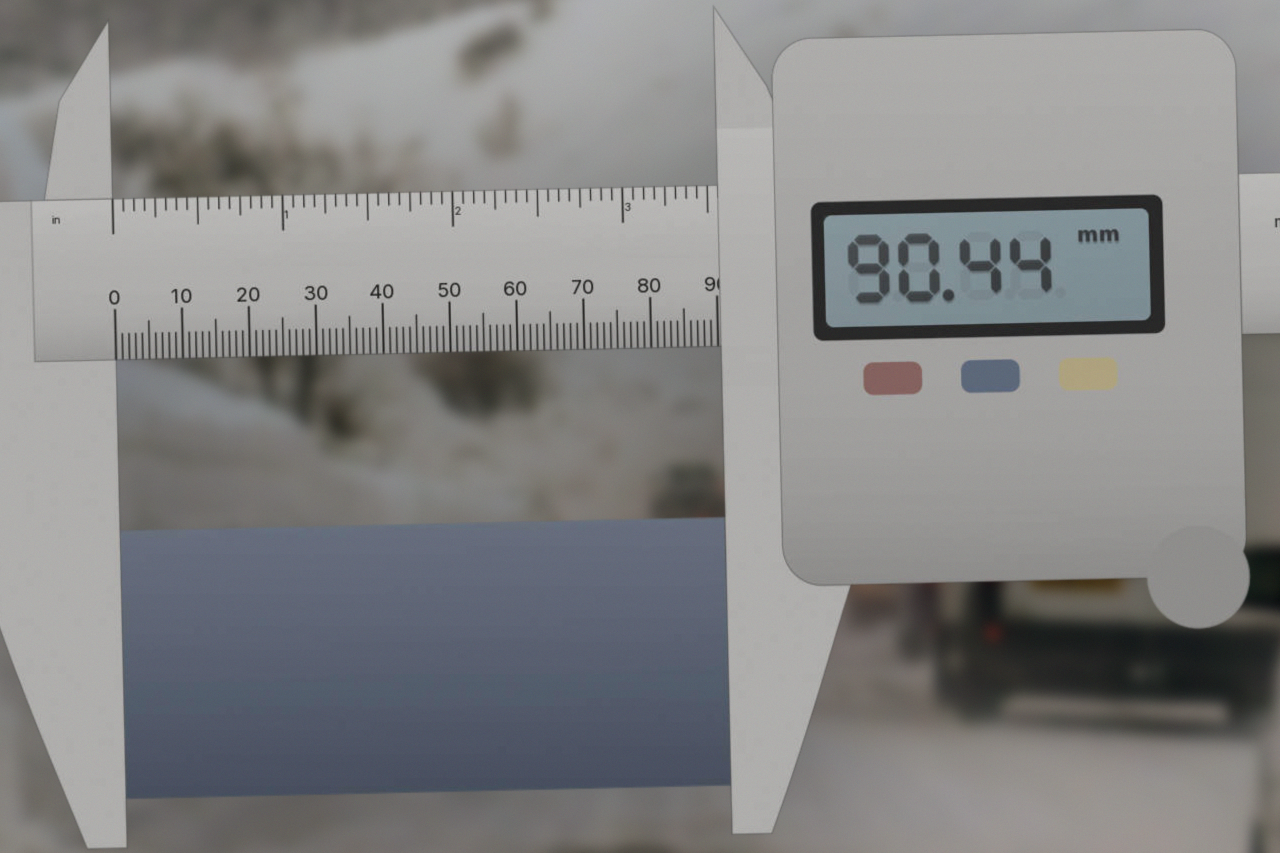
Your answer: 90.44mm
